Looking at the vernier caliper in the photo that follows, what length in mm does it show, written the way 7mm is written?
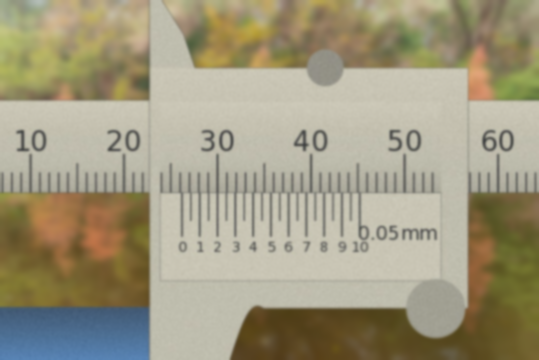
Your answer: 26.2mm
